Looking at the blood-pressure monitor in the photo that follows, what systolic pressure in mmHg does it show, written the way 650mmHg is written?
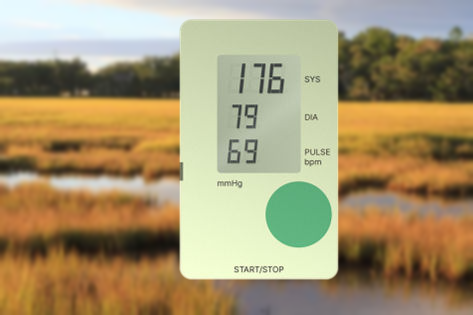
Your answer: 176mmHg
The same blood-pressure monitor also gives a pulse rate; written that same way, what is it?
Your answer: 69bpm
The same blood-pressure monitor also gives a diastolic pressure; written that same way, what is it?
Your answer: 79mmHg
